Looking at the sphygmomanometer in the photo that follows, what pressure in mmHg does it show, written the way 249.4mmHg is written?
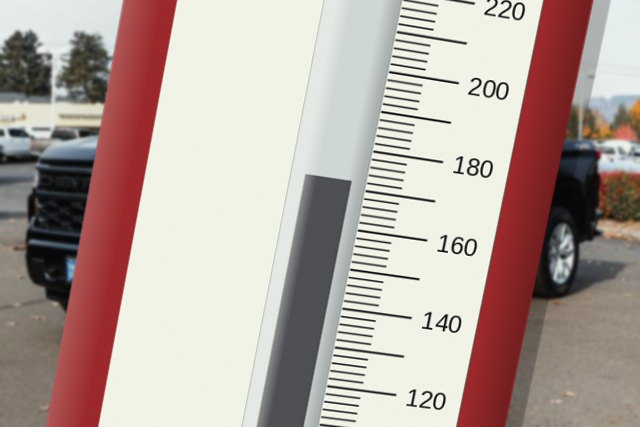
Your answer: 172mmHg
